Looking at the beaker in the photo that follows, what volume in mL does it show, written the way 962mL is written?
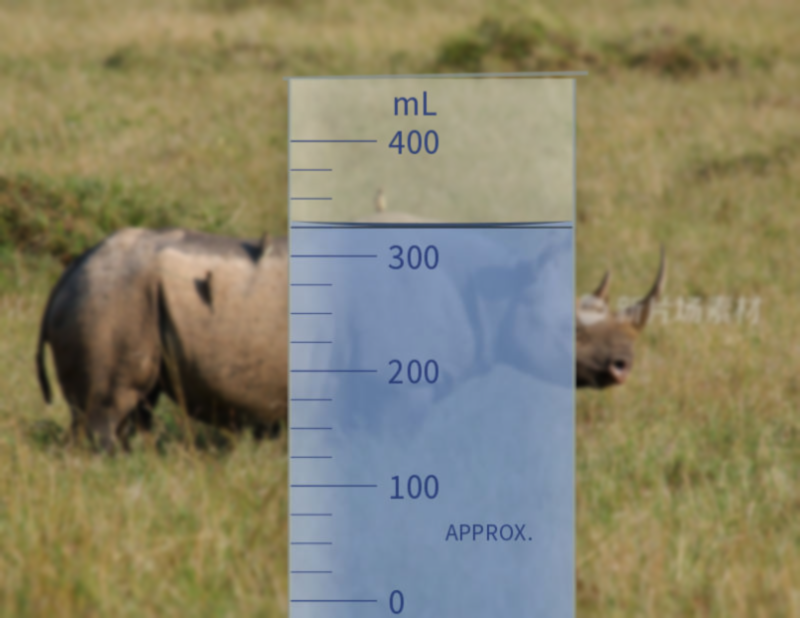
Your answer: 325mL
